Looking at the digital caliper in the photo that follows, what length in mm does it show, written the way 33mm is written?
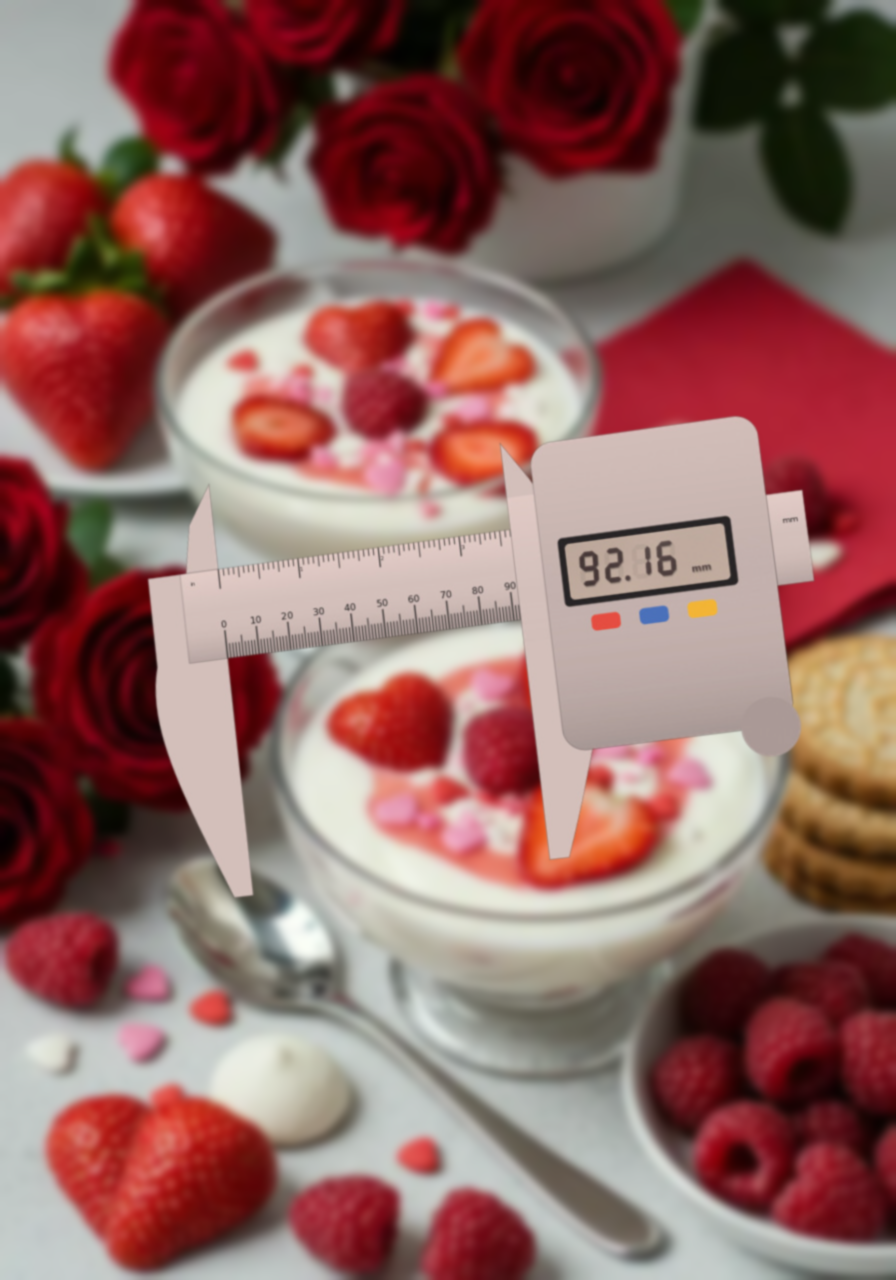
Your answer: 92.16mm
